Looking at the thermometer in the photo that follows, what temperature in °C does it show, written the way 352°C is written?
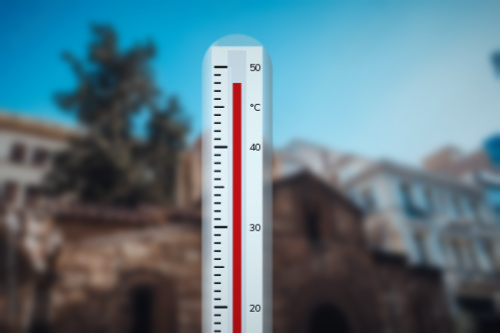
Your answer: 48°C
